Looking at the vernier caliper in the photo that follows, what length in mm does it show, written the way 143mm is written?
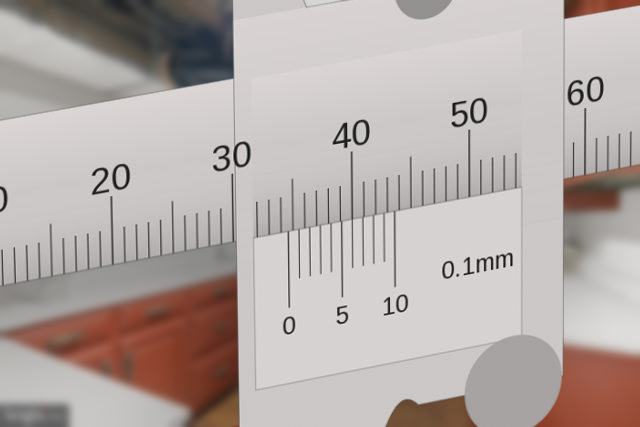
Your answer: 34.6mm
